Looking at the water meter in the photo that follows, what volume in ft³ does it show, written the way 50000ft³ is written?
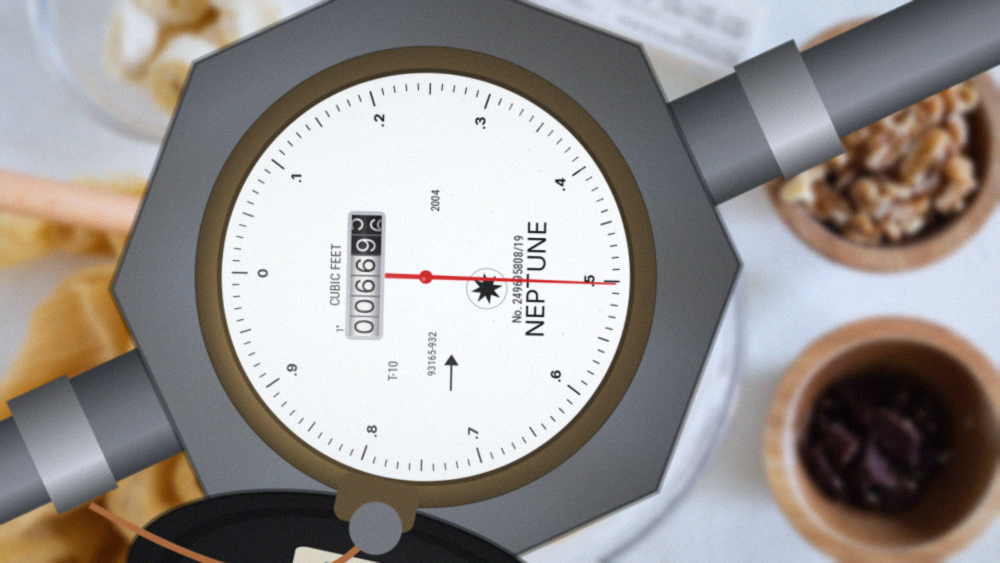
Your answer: 6695.50ft³
